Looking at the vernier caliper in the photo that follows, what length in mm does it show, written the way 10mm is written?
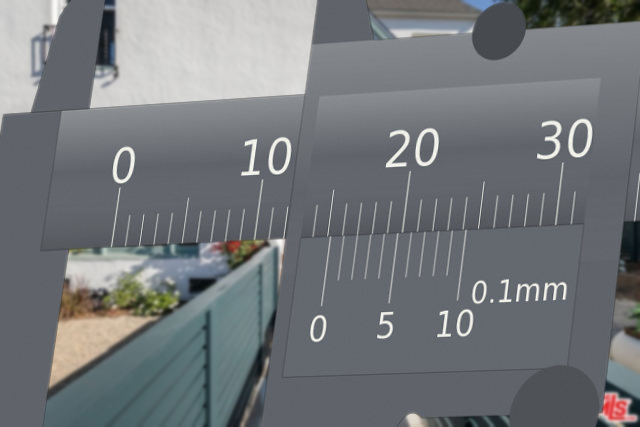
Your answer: 15.2mm
